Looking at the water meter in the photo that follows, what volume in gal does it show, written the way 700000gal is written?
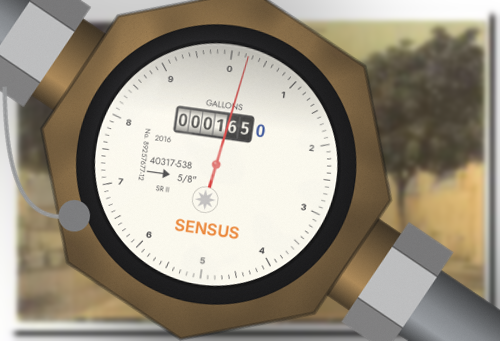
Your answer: 1650.2gal
